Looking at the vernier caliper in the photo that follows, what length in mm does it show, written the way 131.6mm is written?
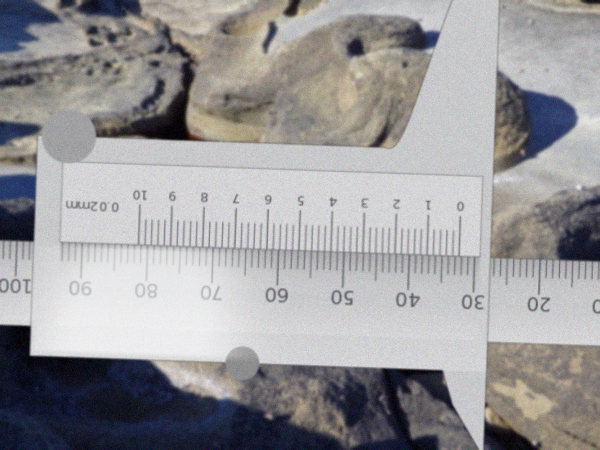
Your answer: 32.4mm
